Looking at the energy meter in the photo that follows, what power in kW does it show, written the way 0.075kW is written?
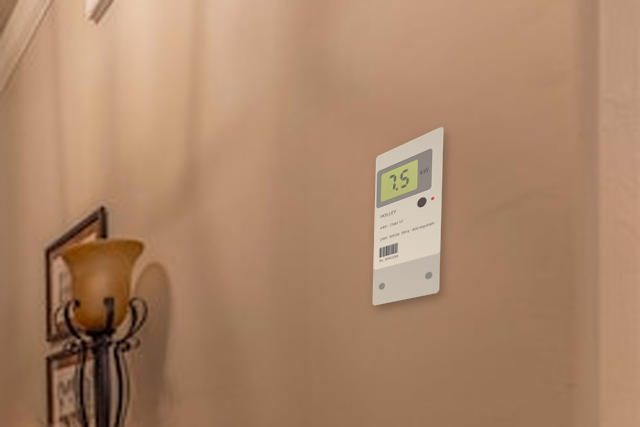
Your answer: 7.5kW
